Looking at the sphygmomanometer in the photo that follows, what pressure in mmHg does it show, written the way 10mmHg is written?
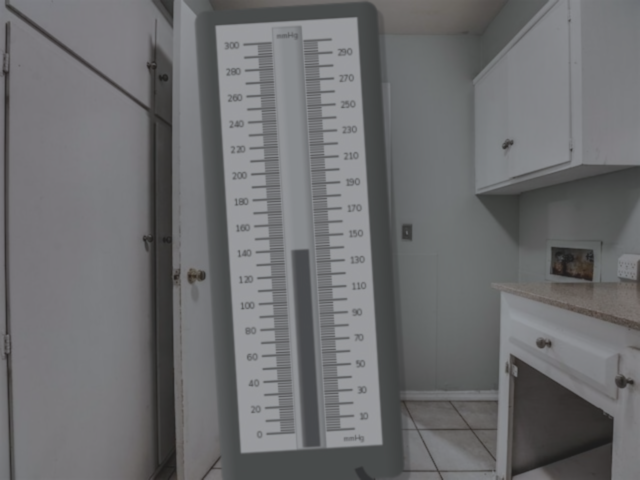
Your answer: 140mmHg
